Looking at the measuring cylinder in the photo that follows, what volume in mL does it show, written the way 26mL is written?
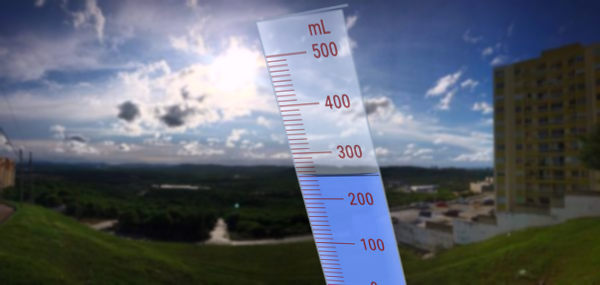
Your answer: 250mL
